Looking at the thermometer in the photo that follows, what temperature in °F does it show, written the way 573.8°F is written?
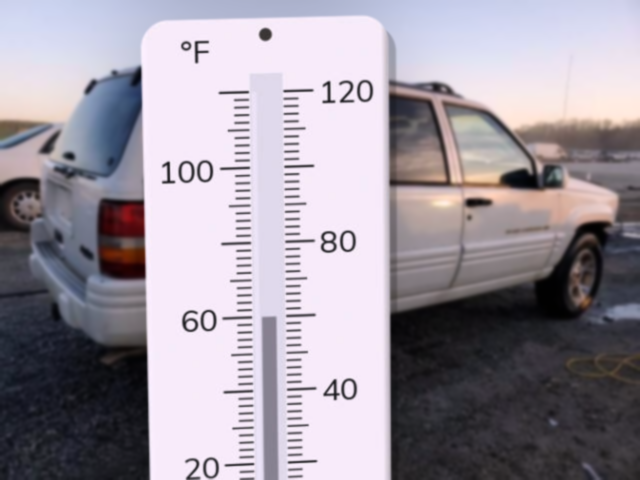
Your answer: 60°F
